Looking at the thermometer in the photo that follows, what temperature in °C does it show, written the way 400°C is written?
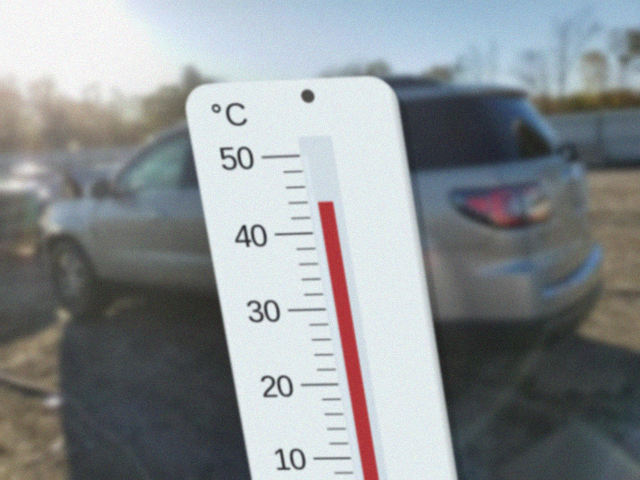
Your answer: 44°C
